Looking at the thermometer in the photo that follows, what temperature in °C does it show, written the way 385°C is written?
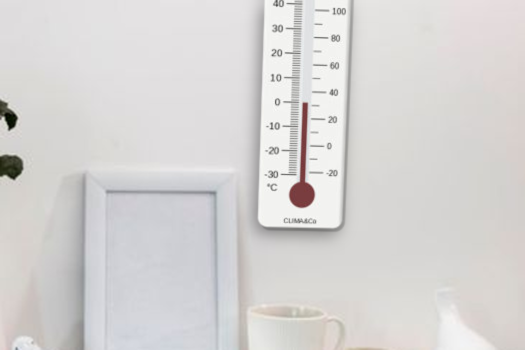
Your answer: 0°C
